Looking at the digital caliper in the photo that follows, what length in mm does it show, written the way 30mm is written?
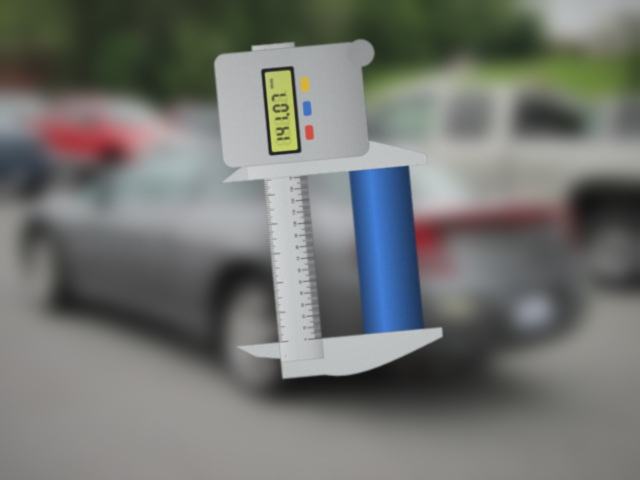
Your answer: 141.07mm
